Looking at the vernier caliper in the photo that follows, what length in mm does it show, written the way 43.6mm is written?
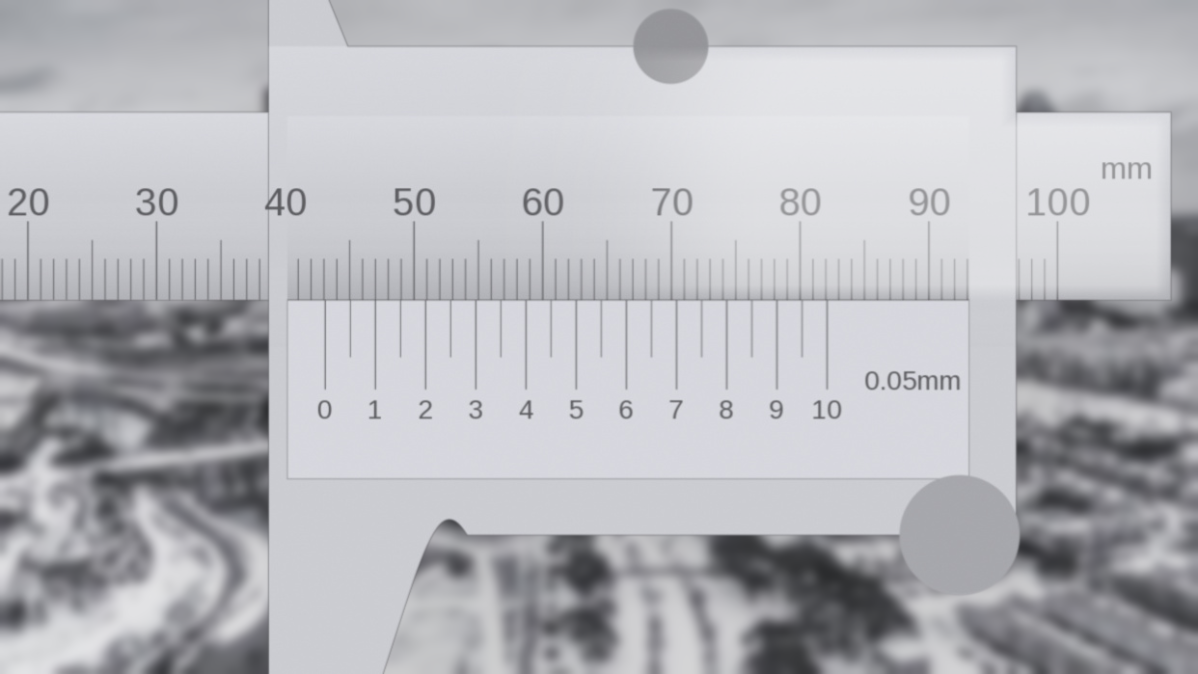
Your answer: 43.1mm
